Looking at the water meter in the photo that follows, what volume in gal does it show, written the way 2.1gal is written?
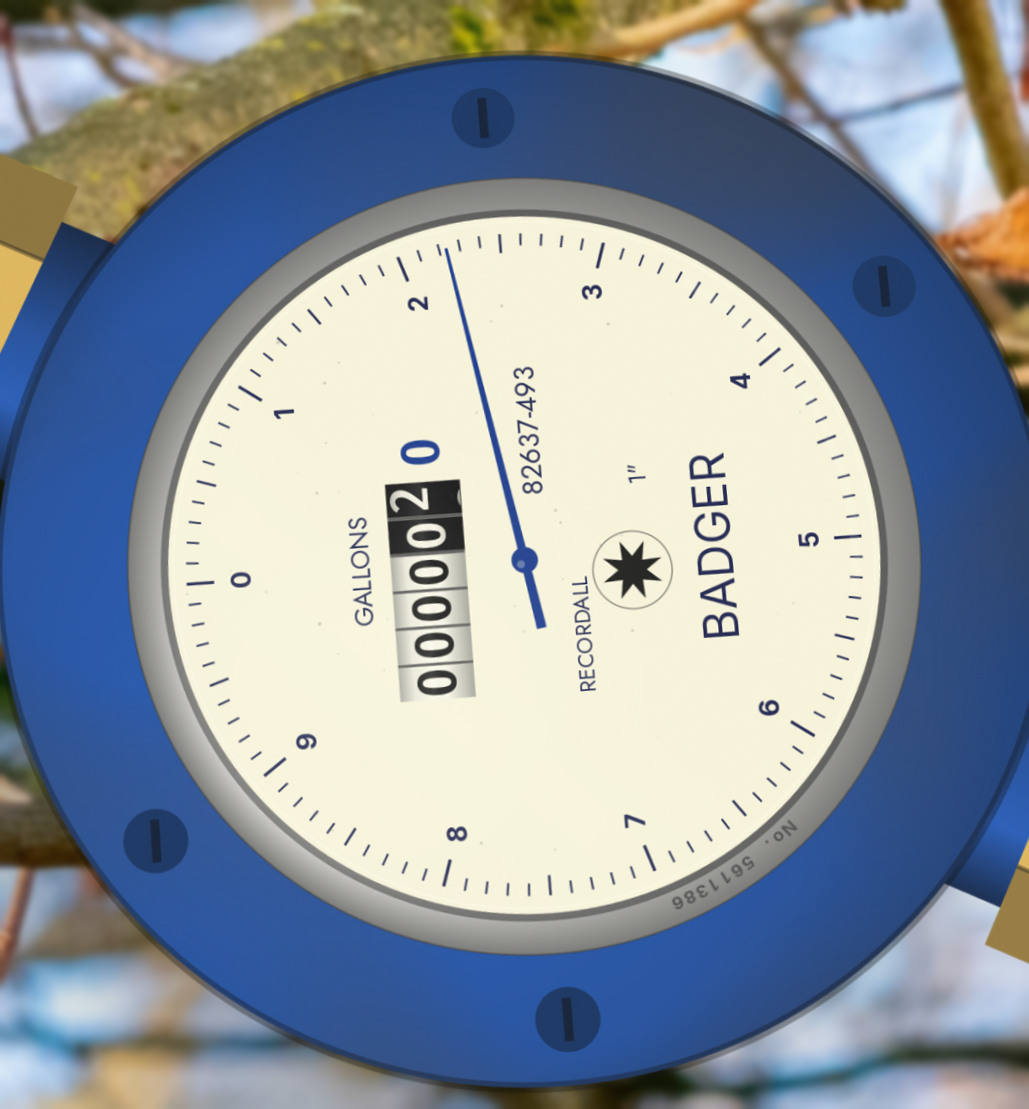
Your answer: 22.2gal
